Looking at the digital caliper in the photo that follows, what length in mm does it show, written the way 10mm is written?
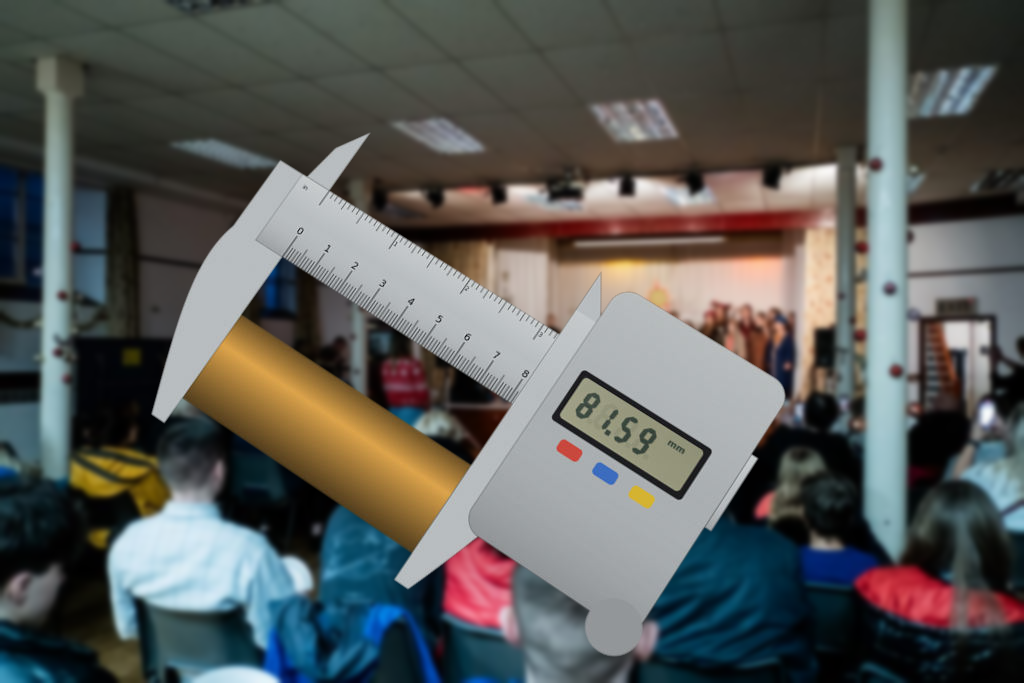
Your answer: 81.59mm
